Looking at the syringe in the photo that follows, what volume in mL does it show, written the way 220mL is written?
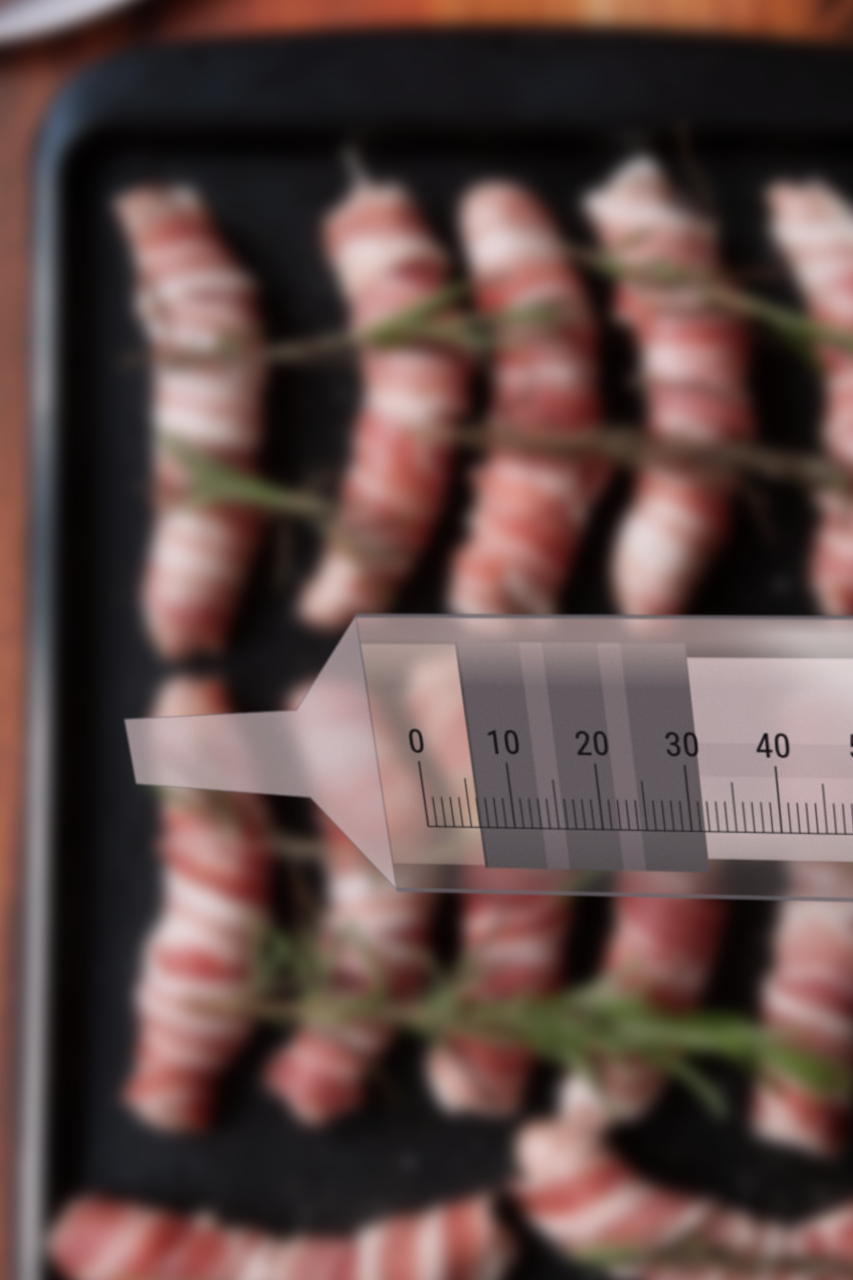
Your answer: 6mL
